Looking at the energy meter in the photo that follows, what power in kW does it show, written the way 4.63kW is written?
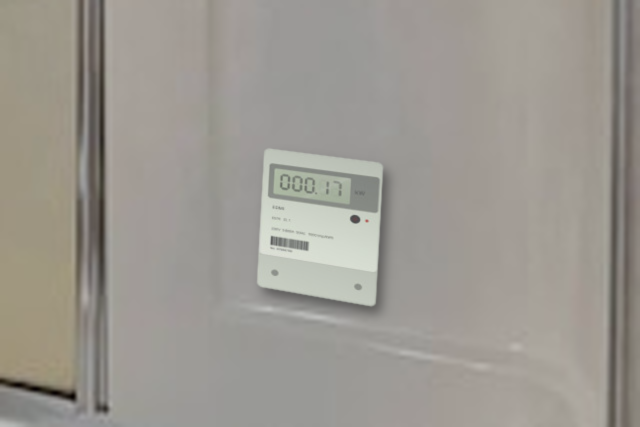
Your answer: 0.17kW
